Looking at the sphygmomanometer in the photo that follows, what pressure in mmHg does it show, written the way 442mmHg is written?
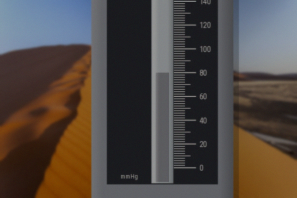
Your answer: 80mmHg
